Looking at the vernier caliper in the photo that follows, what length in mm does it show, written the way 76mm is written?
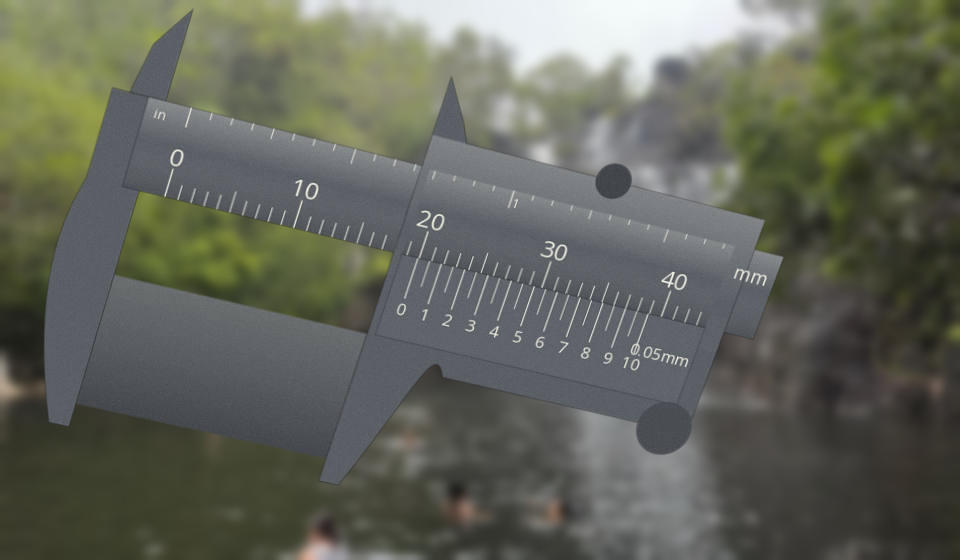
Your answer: 19.9mm
